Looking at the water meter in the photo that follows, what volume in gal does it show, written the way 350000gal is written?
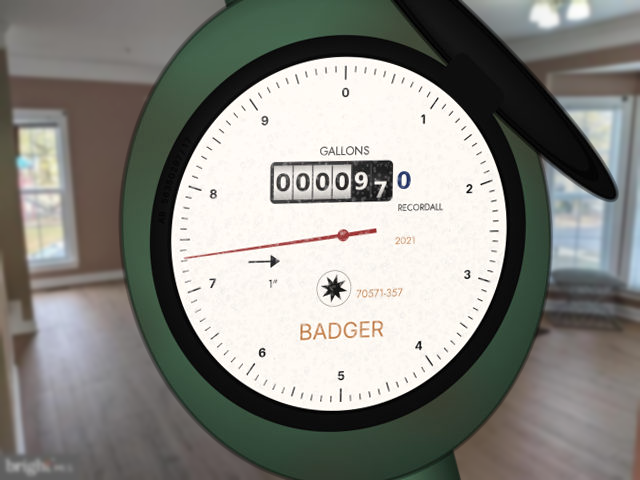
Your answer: 967.3gal
